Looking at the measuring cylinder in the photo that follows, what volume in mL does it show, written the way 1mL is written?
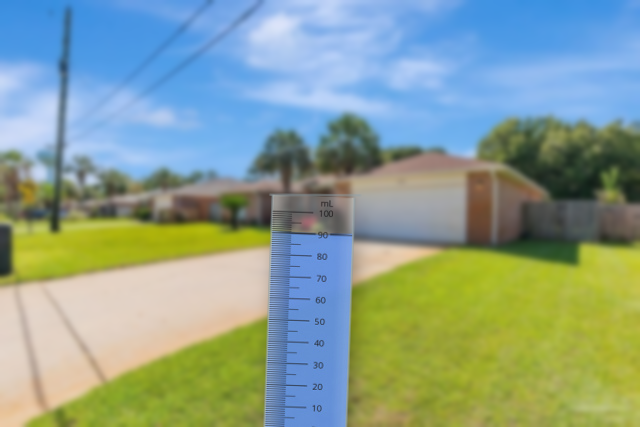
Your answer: 90mL
